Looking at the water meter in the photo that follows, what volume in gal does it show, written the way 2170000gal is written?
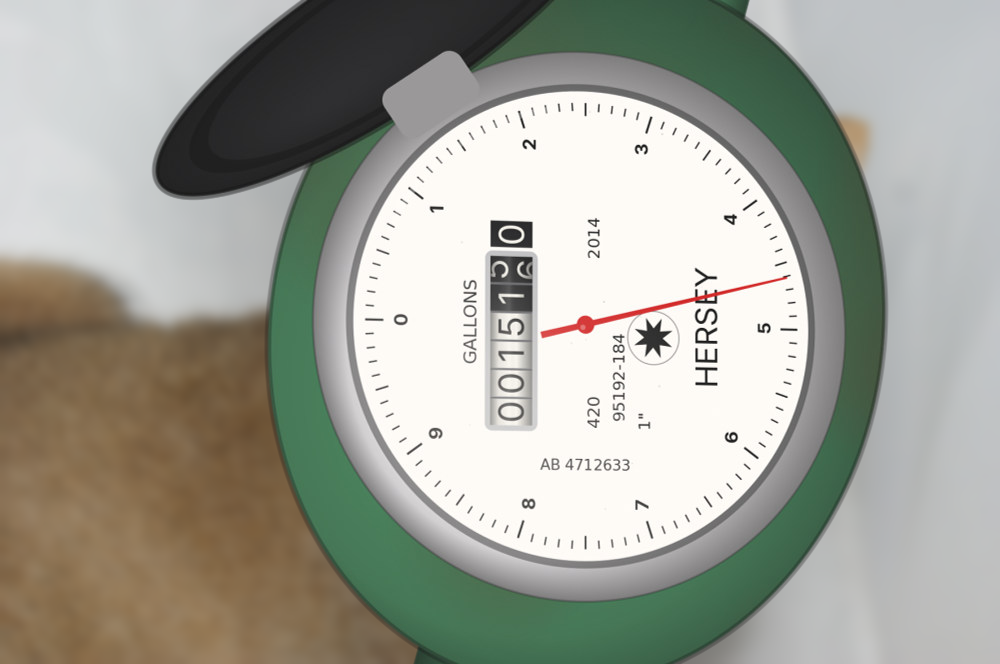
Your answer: 15154.6gal
